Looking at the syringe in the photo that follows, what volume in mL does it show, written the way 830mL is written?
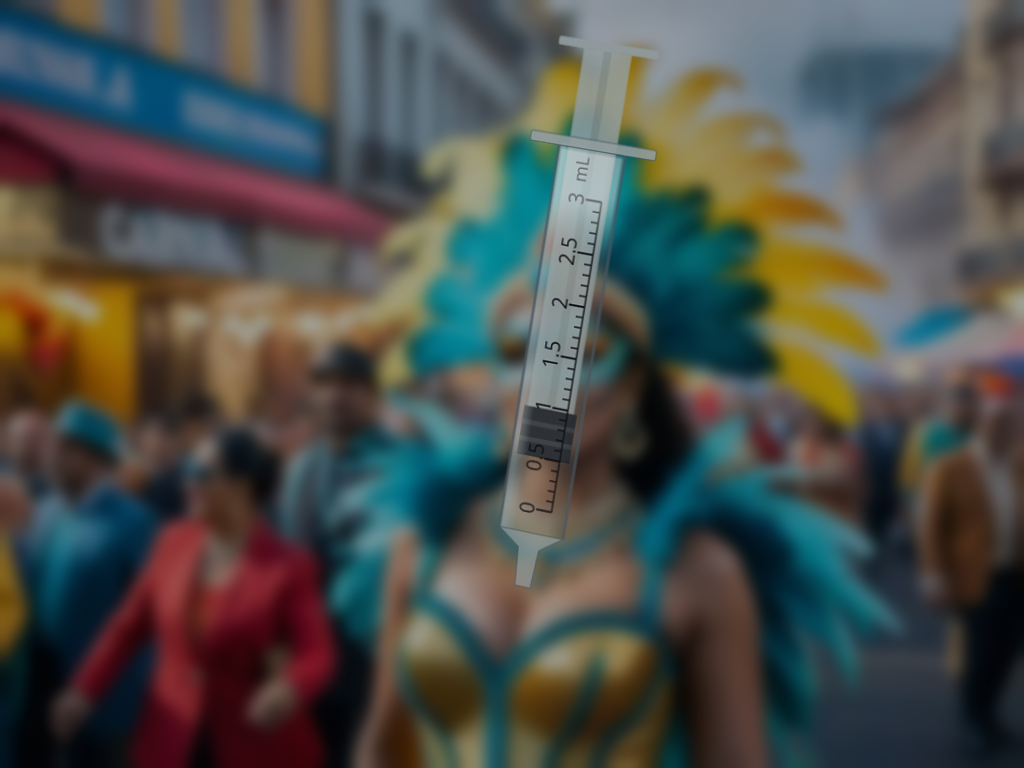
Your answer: 0.5mL
